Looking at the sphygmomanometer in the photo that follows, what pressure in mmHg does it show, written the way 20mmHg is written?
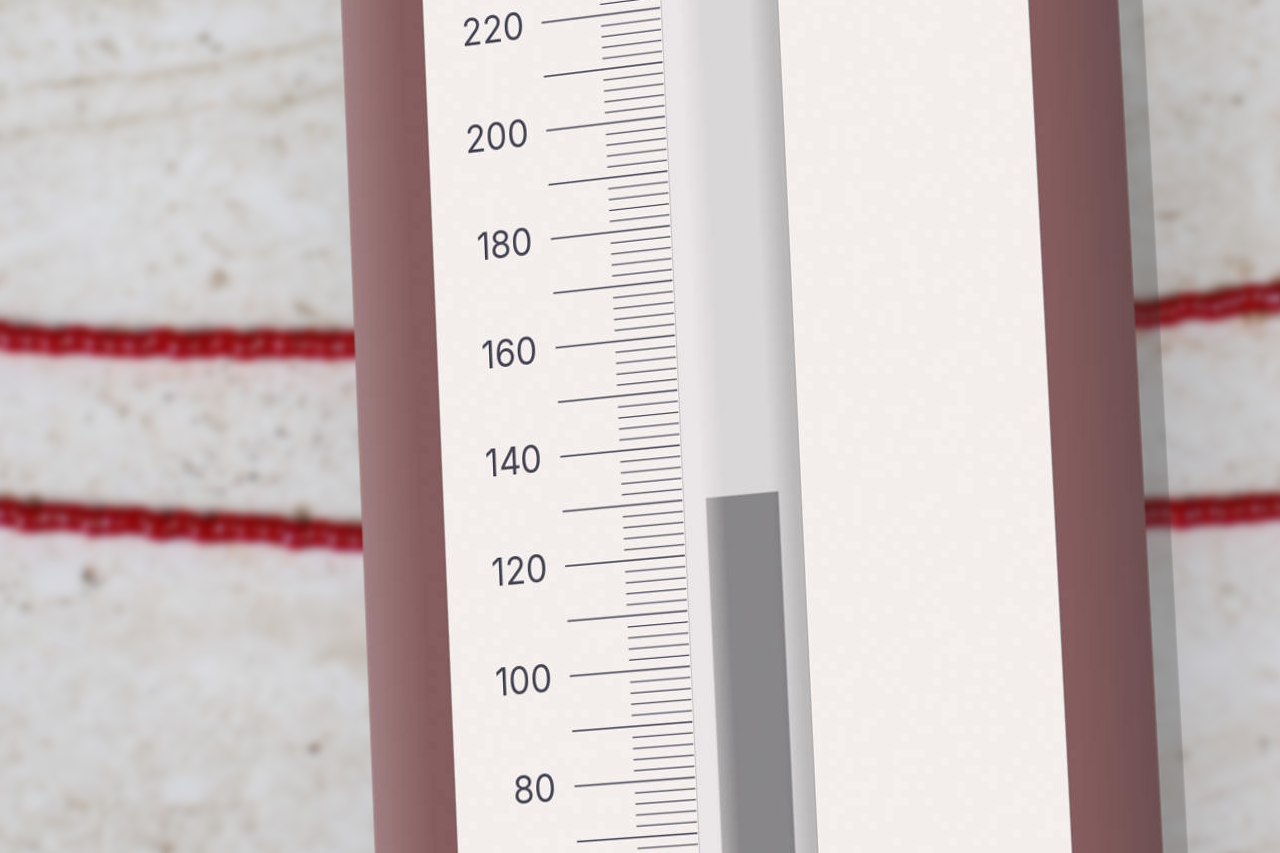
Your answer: 130mmHg
